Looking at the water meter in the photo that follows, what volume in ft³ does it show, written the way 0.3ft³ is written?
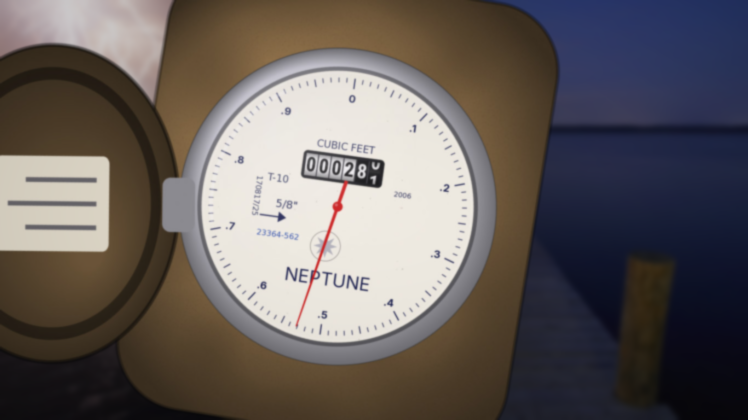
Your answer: 280.53ft³
